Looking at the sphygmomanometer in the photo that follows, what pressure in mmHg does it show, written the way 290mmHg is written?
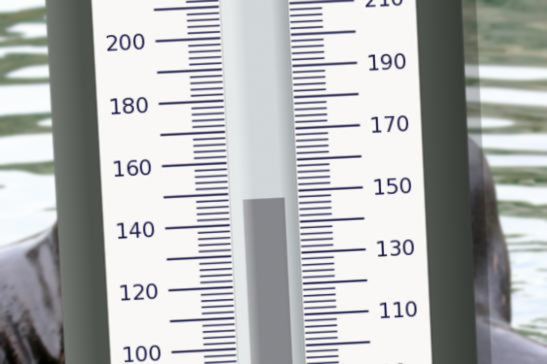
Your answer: 148mmHg
